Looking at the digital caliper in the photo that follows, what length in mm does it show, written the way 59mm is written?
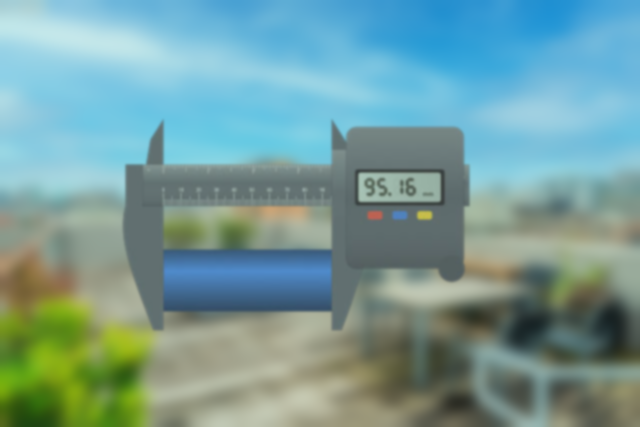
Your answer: 95.16mm
